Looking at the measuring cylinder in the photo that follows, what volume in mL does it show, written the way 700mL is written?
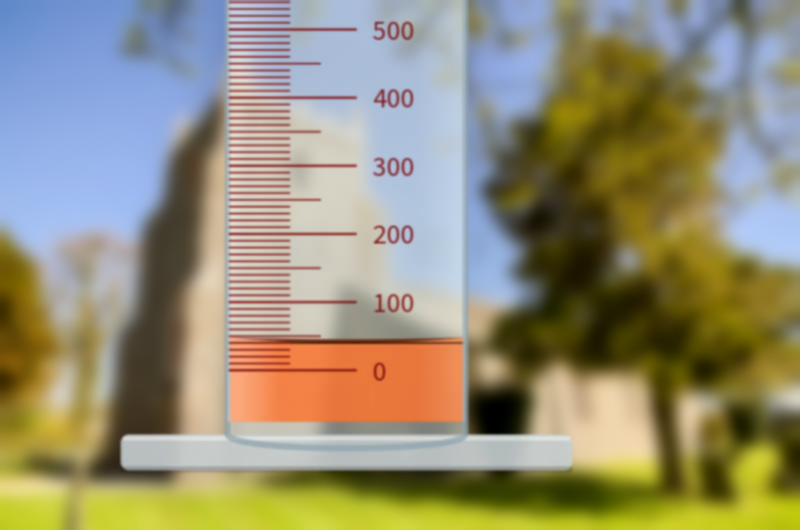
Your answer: 40mL
